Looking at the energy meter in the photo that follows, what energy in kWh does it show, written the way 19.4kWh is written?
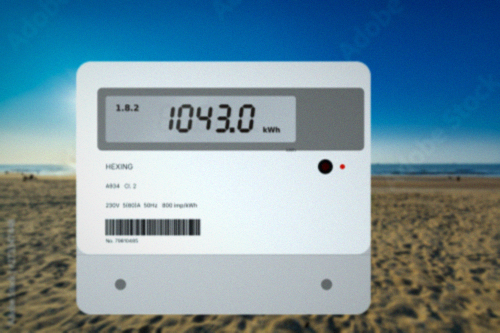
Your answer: 1043.0kWh
